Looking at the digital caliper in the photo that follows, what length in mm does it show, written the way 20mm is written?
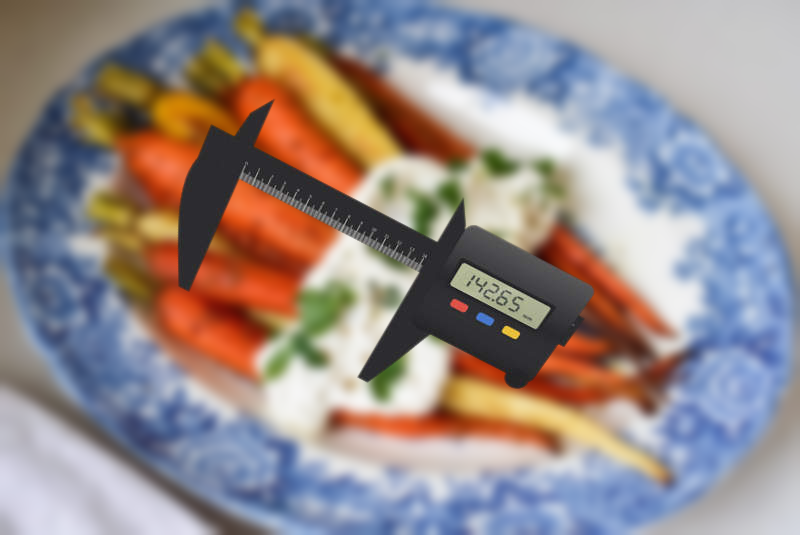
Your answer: 142.65mm
